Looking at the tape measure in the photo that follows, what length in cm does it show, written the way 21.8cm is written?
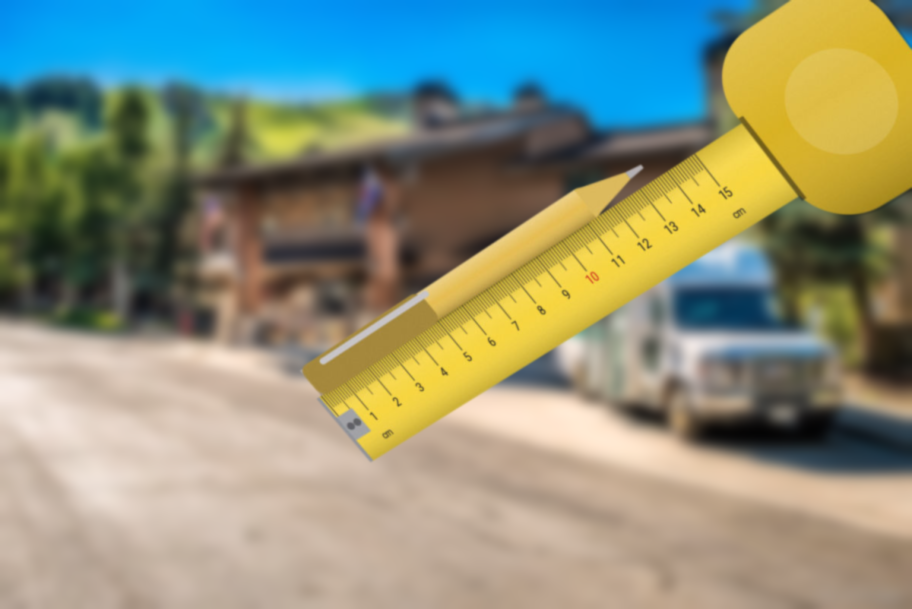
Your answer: 13.5cm
